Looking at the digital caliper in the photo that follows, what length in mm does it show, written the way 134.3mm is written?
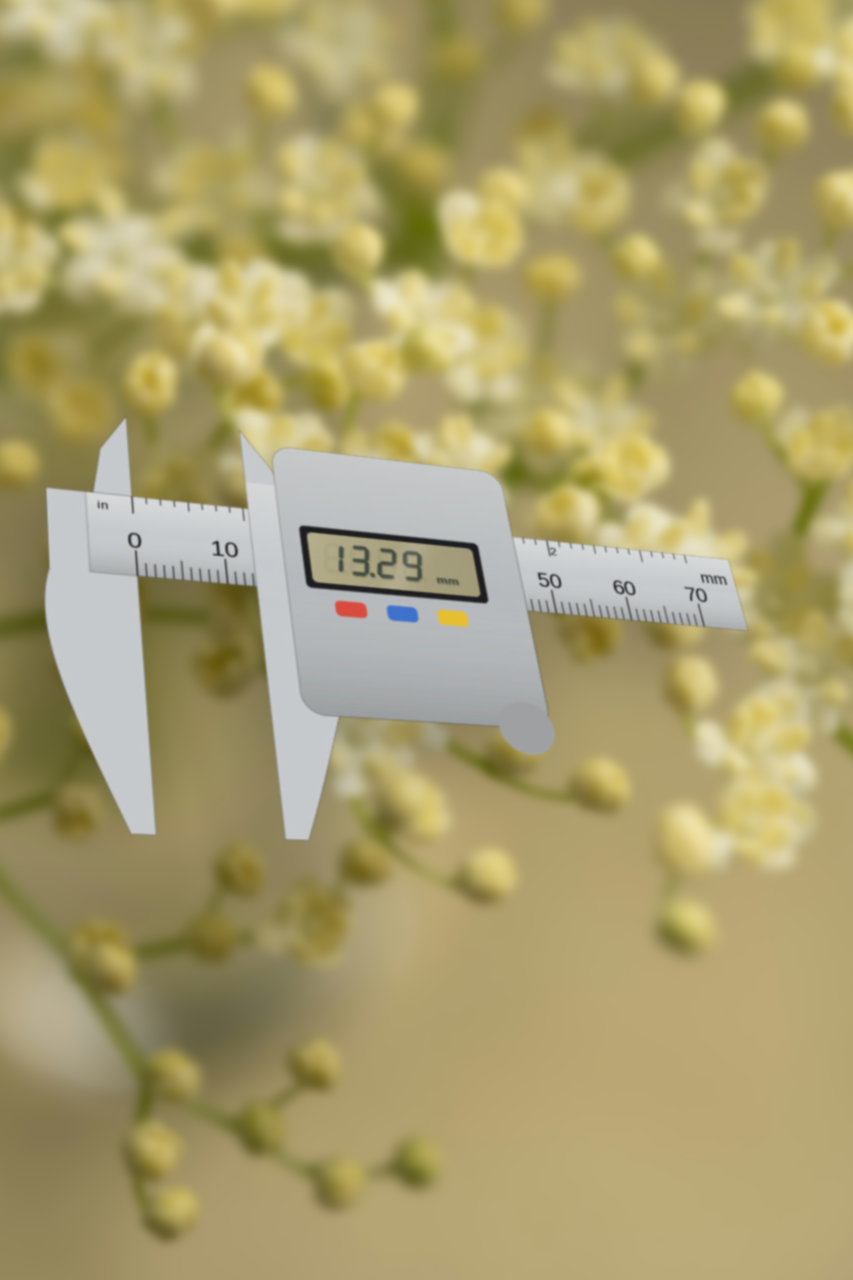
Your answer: 13.29mm
